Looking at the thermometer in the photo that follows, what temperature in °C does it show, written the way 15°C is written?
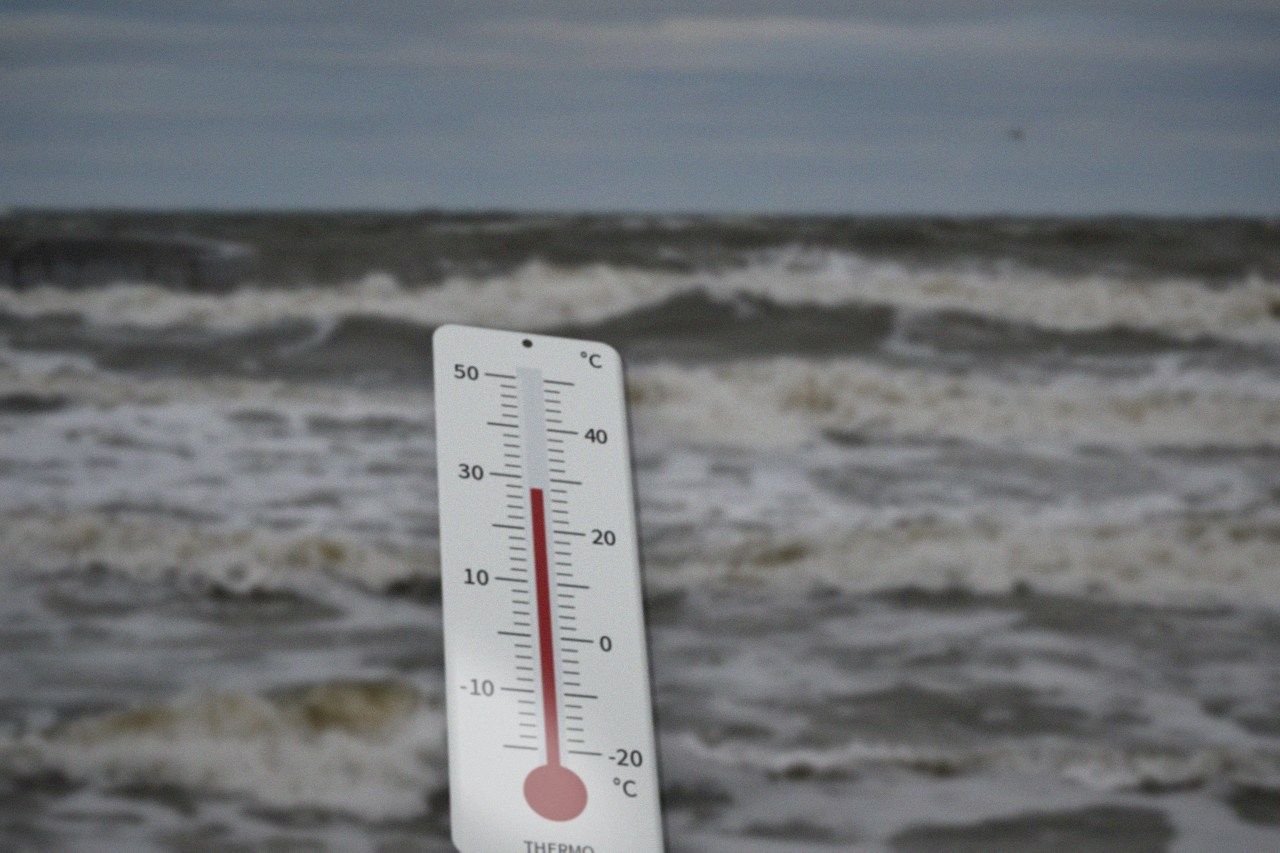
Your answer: 28°C
